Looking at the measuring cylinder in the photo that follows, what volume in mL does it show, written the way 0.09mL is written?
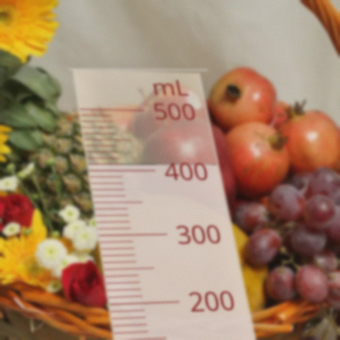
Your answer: 410mL
